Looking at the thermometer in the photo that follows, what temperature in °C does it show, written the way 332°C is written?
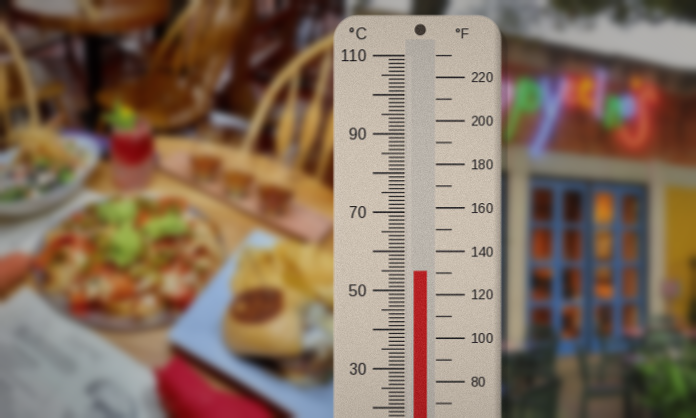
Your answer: 55°C
